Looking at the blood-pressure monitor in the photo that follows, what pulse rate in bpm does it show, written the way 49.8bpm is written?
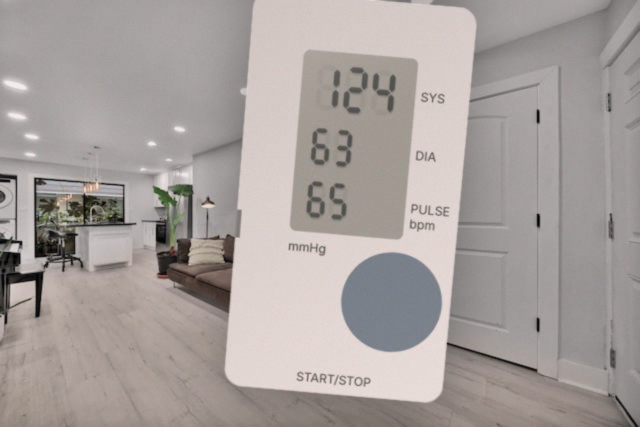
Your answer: 65bpm
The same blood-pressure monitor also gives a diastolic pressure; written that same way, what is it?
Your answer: 63mmHg
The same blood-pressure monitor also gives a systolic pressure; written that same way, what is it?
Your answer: 124mmHg
